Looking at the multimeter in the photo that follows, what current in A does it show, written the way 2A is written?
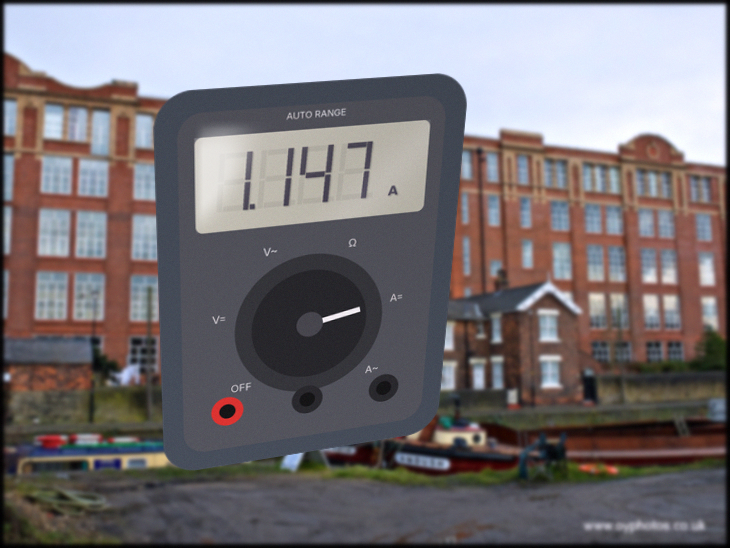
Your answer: 1.147A
